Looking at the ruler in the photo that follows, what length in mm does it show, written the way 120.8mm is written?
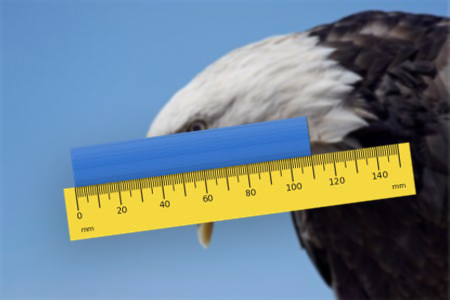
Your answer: 110mm
